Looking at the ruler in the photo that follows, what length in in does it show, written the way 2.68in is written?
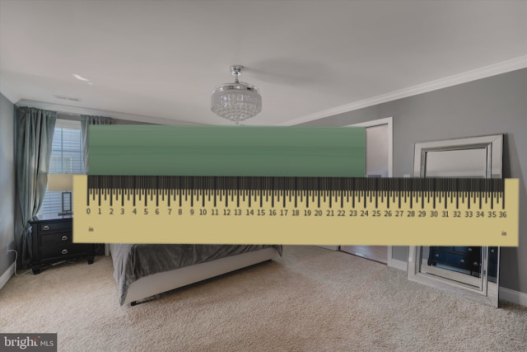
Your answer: 24in
